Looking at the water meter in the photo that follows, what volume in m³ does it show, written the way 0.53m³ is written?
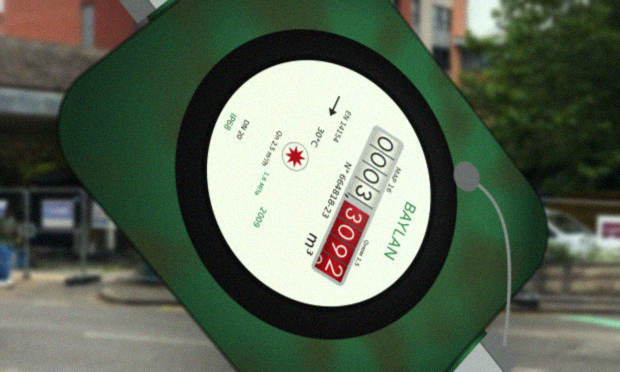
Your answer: 3.3092m³
